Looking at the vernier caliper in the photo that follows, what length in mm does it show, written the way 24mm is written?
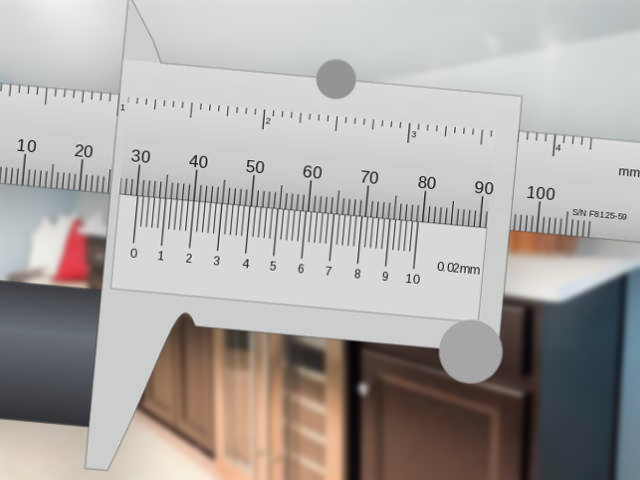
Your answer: 30.2mm
